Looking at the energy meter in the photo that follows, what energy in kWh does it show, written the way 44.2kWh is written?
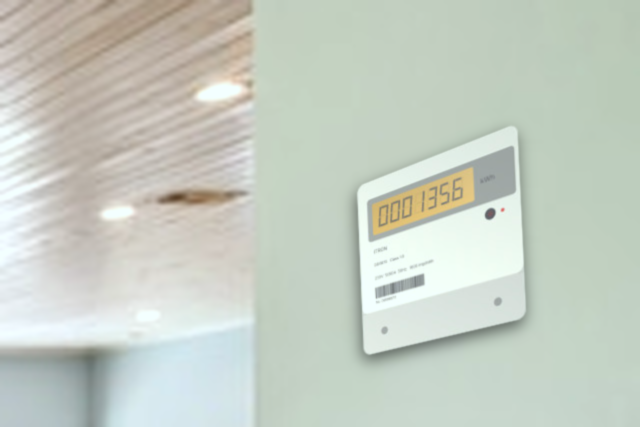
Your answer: 1356kWh
